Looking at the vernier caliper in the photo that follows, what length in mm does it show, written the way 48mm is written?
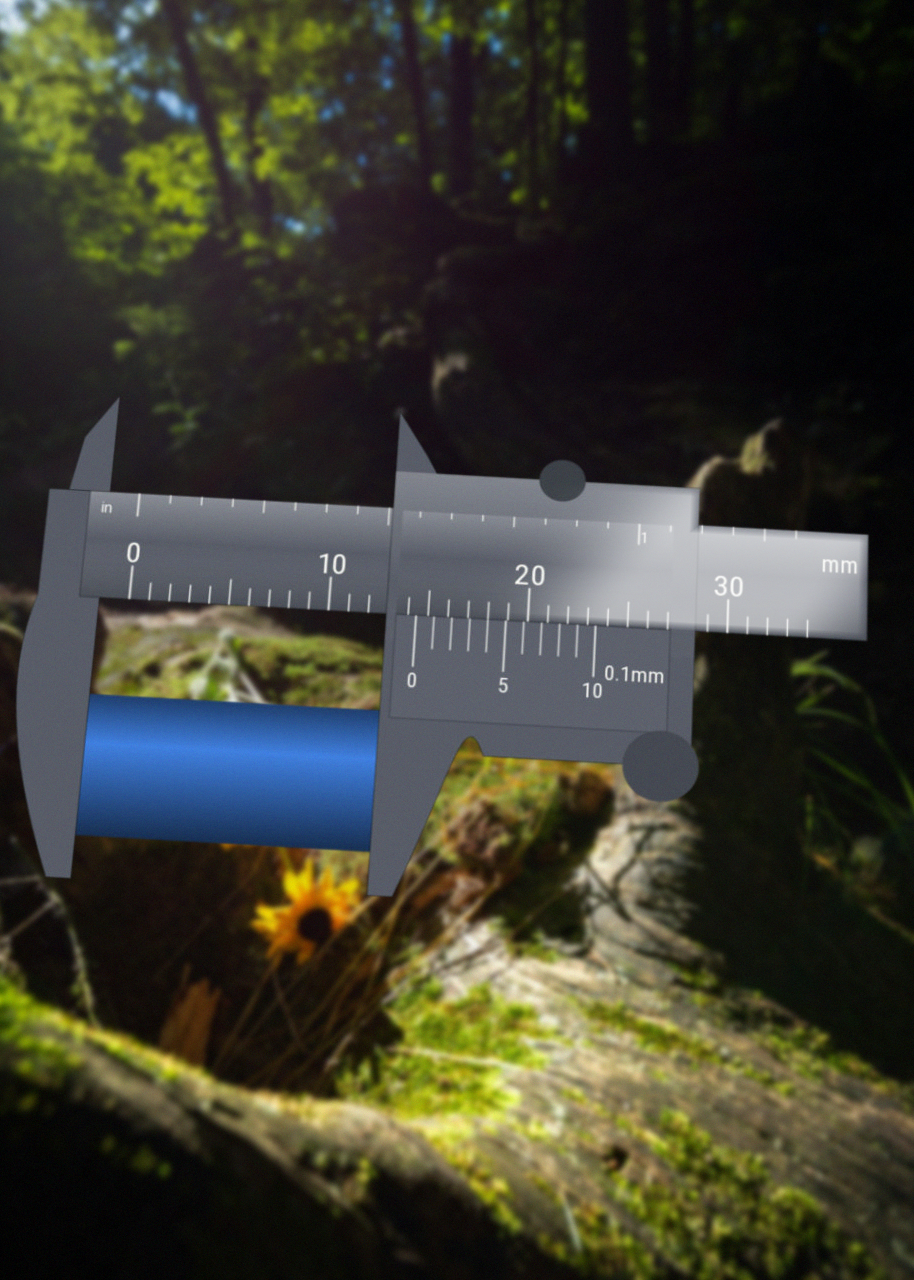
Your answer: 14.4mm
